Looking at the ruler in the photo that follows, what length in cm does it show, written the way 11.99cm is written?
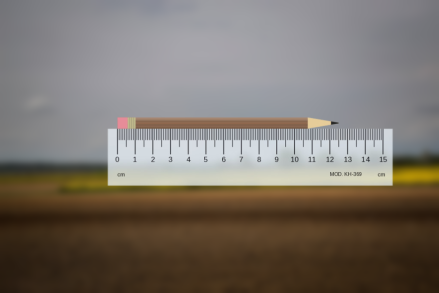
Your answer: 12.5cm
